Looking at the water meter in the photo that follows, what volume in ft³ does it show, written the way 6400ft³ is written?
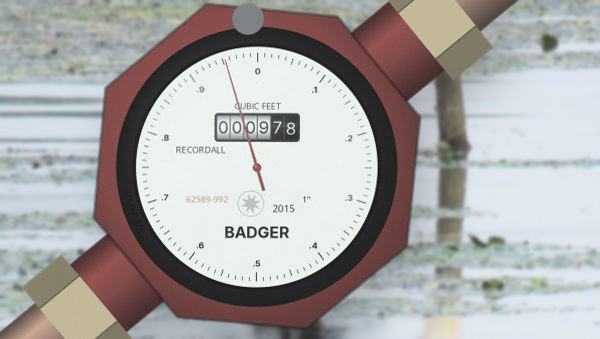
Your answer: 977.95ft³
